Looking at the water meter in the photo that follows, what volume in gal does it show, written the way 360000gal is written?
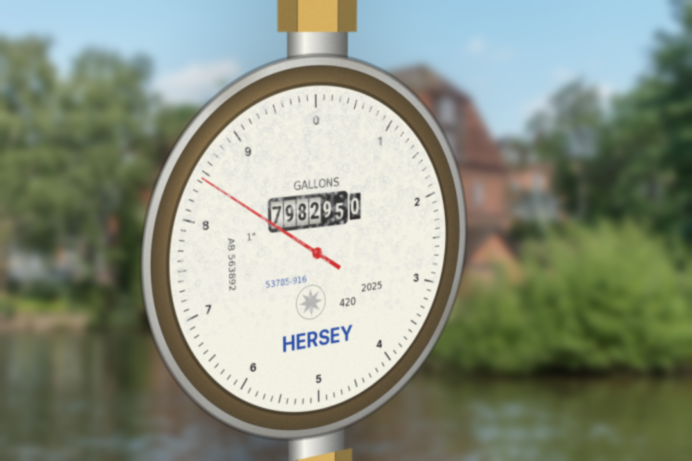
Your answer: 7982948.4gal
